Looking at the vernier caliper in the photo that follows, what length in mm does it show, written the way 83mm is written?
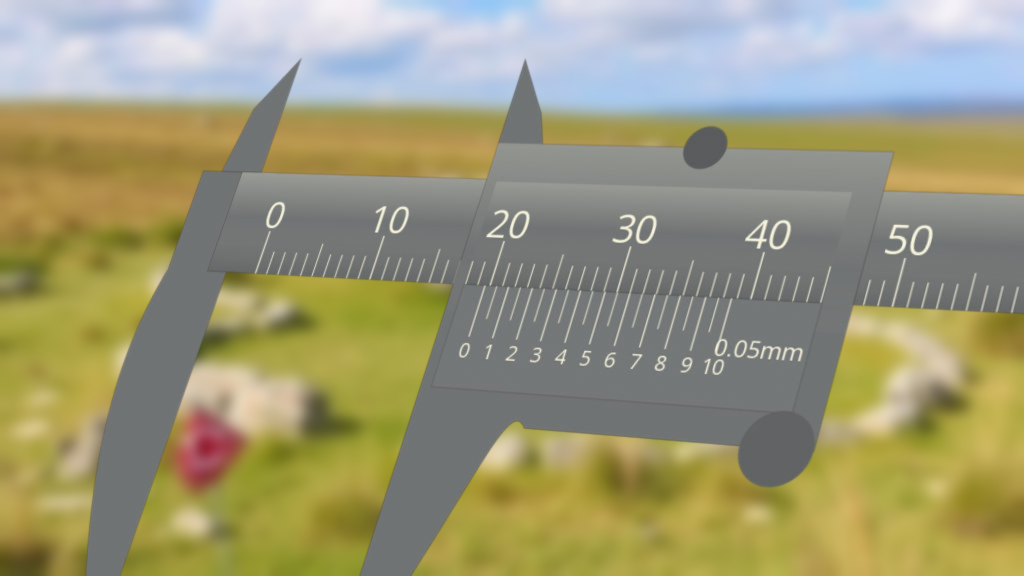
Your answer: 19.6mm
